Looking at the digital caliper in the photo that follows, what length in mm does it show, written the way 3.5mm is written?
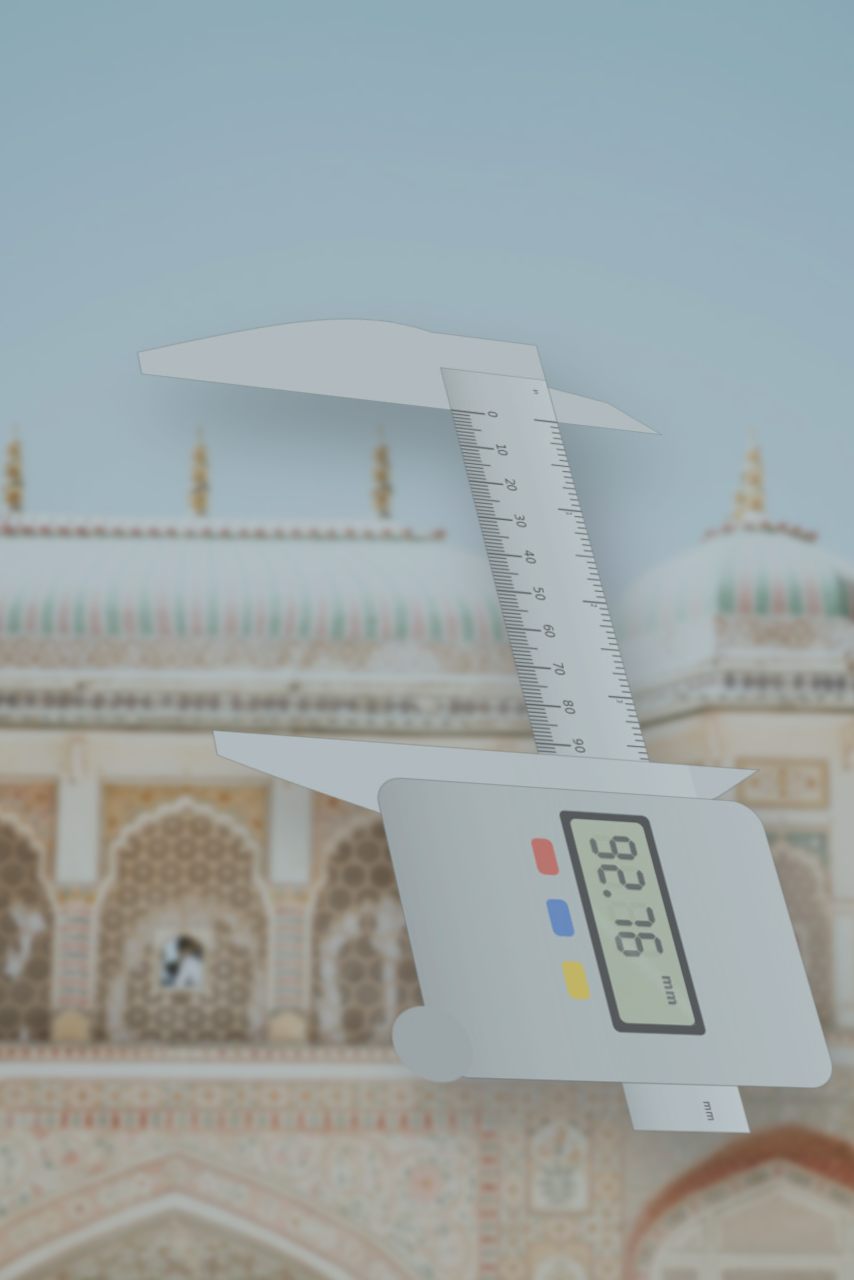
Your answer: 92.76mm
